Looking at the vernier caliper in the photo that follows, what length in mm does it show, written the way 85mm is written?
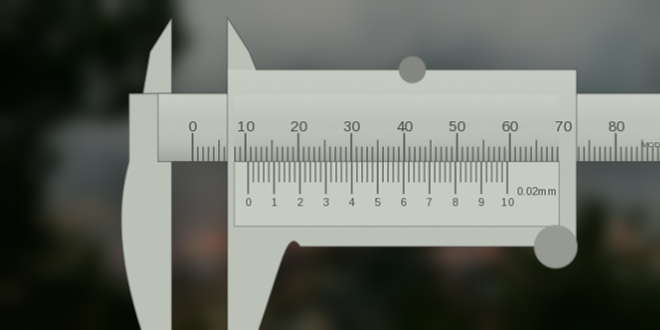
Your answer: 10.5mm
